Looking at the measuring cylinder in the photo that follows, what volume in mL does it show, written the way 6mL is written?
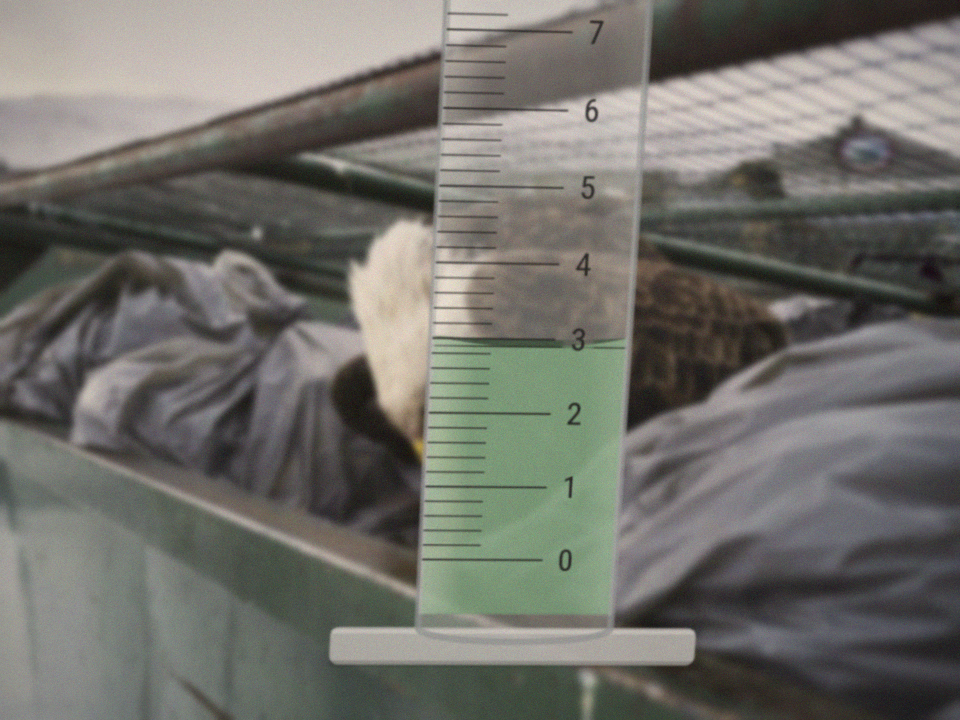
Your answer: 2.9mL
